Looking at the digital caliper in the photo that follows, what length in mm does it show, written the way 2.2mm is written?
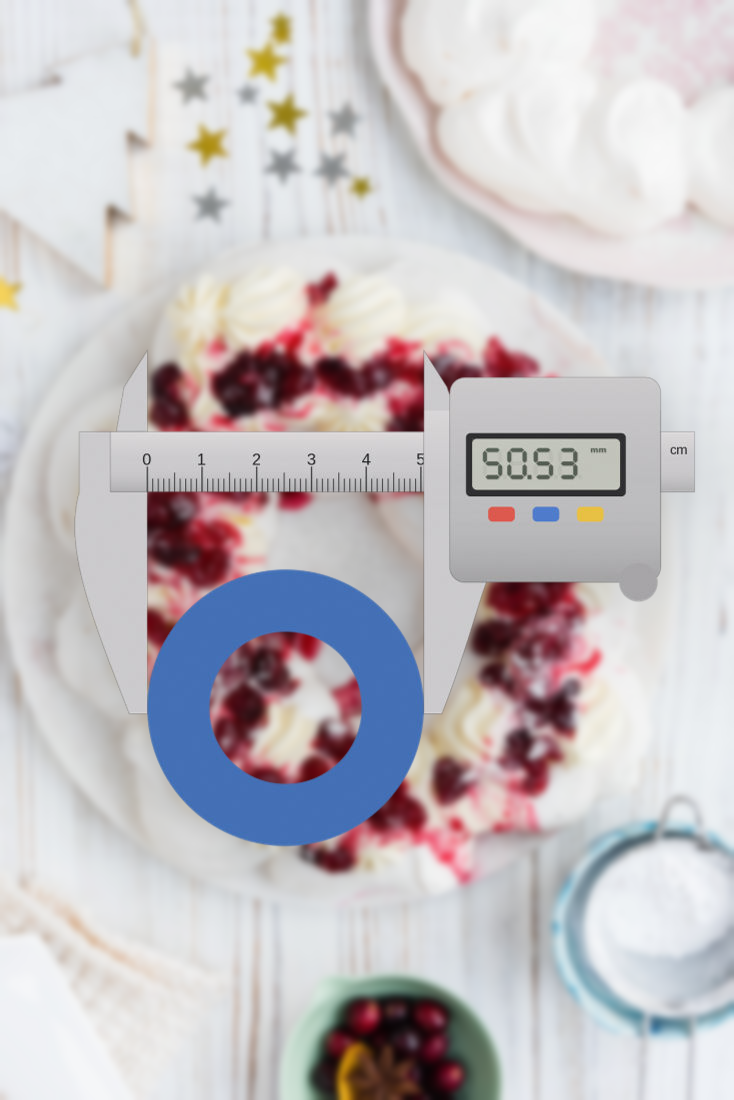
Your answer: 50.53mm
